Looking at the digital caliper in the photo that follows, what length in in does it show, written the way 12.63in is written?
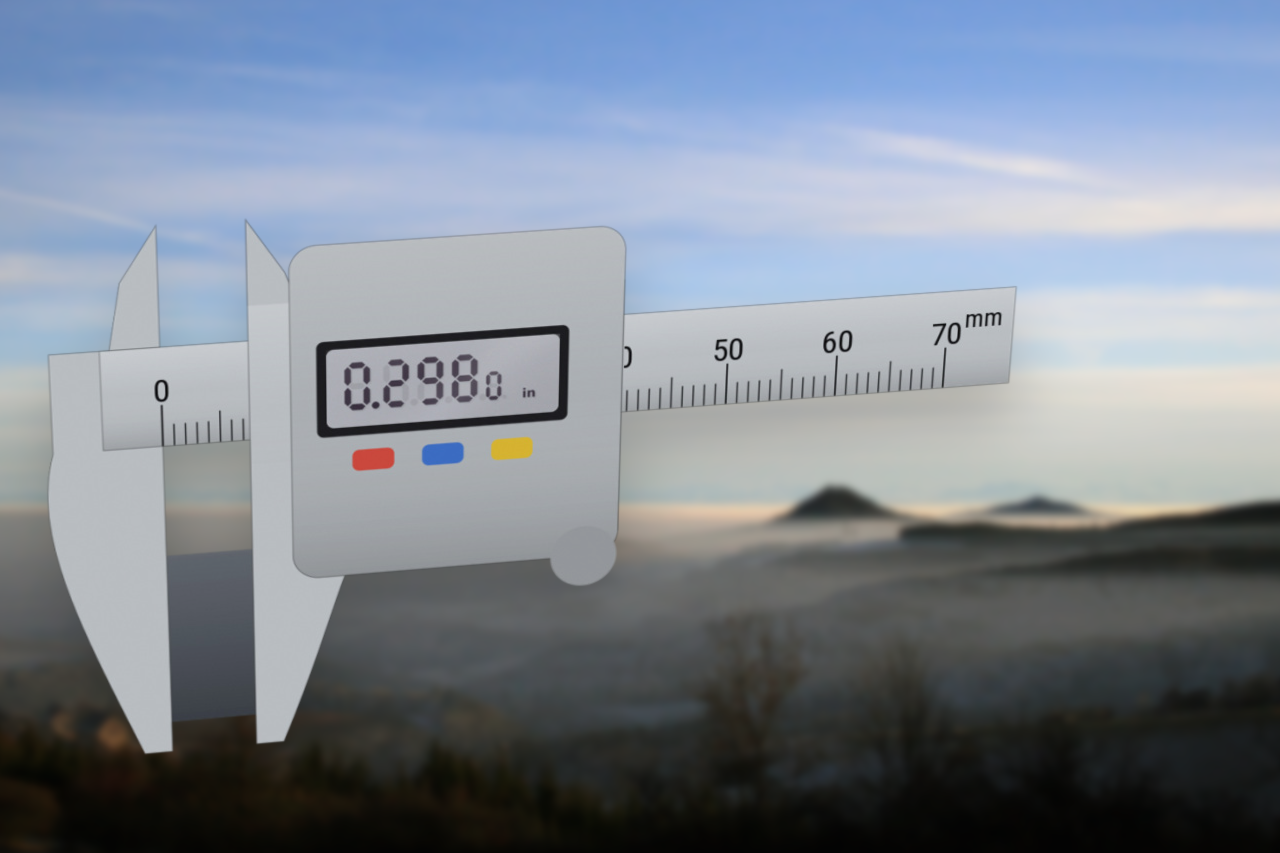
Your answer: 0.2980in
